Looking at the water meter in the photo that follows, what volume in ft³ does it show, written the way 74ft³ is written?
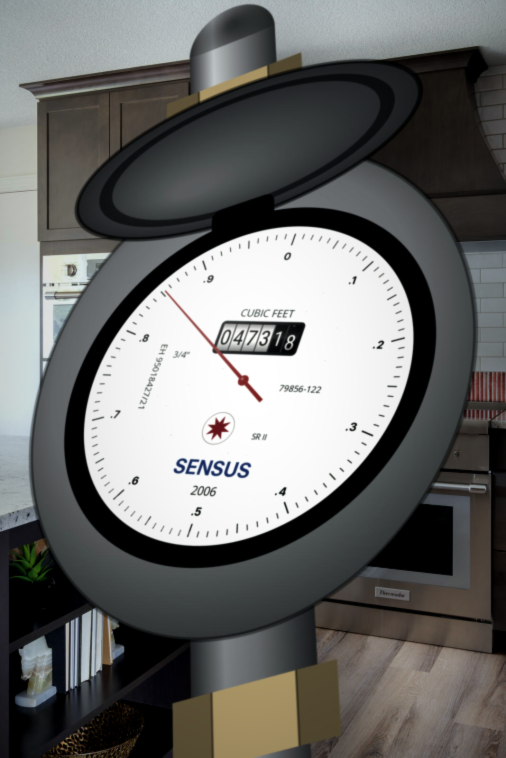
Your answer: 47317.85ft³
